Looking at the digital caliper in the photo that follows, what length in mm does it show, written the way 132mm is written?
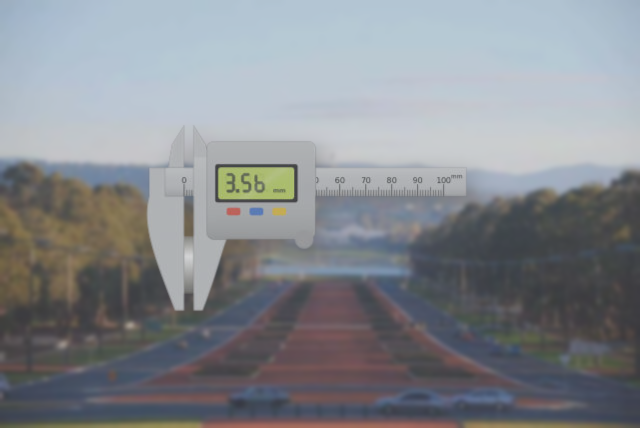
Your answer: 3.56mm
